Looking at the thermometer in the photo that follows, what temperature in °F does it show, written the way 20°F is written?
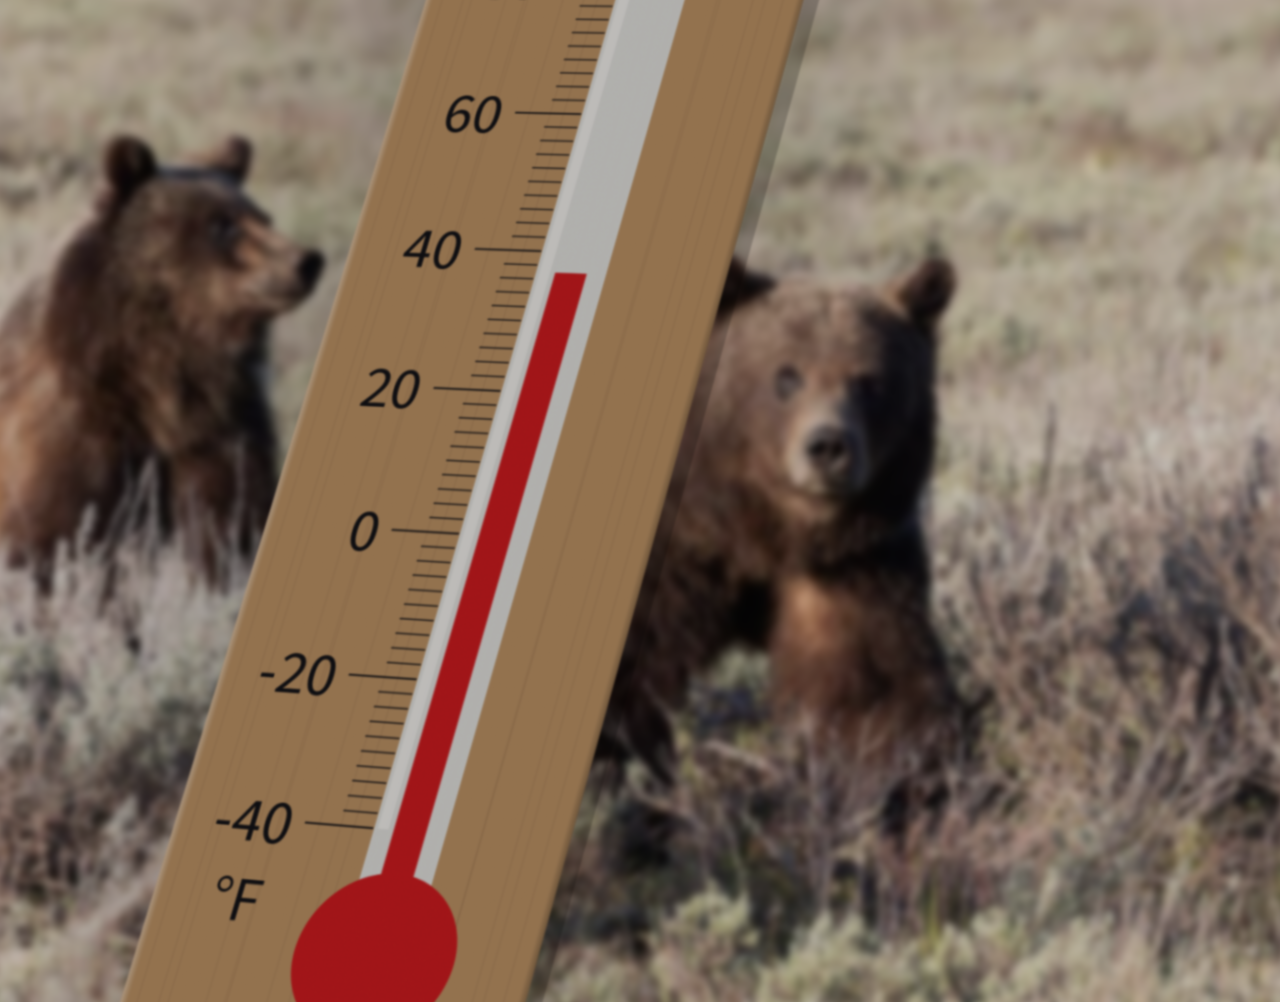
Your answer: 37°F
